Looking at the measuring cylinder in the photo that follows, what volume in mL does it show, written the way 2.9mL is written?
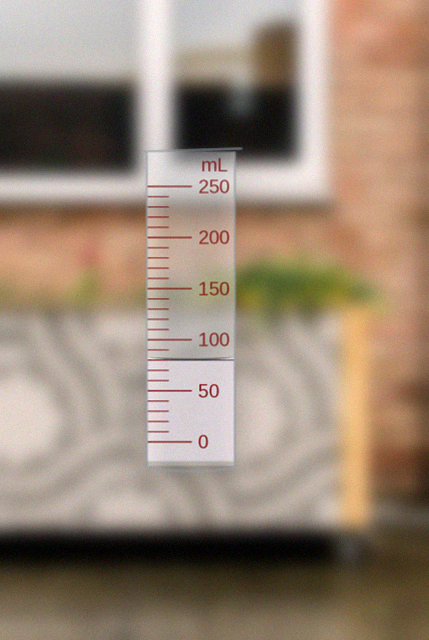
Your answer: 80mL
